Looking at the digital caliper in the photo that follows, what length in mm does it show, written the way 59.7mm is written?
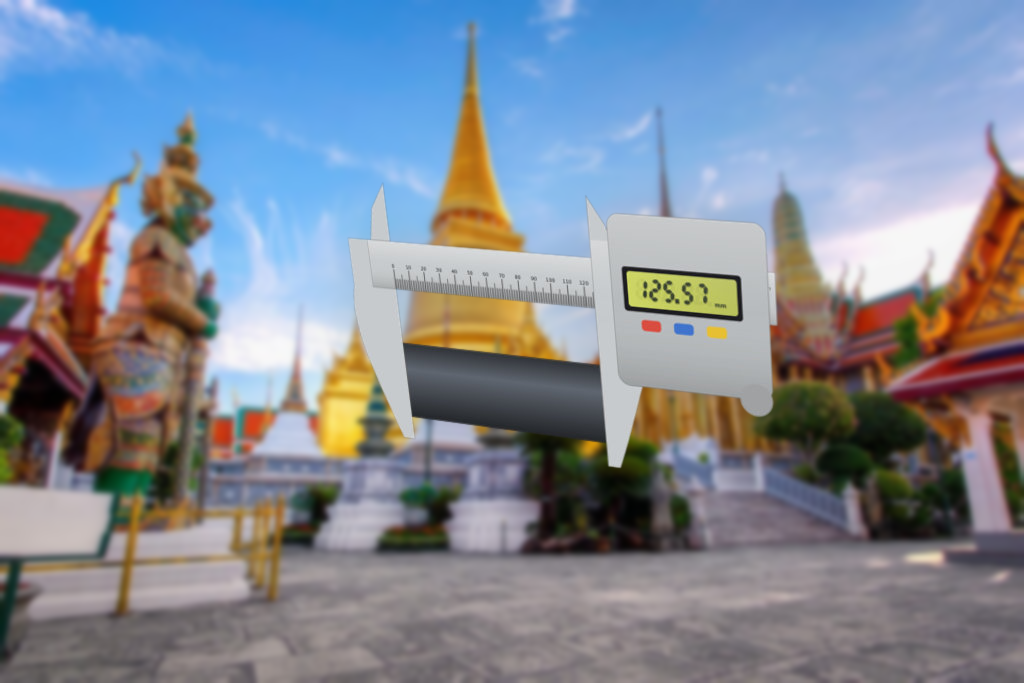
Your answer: 125.57mm
